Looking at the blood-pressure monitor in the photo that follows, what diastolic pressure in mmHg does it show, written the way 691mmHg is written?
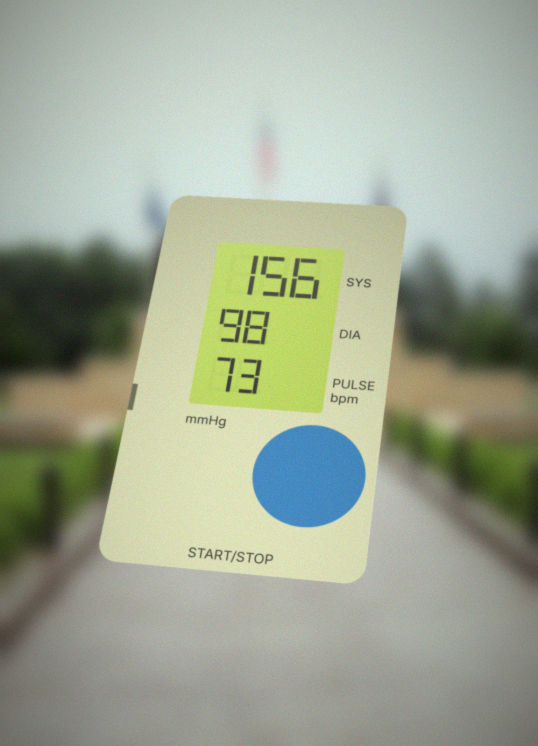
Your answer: 98mmHg
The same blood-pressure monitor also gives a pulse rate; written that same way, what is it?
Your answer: 73bpm
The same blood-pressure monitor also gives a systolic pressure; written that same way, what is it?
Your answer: 156mmHg
